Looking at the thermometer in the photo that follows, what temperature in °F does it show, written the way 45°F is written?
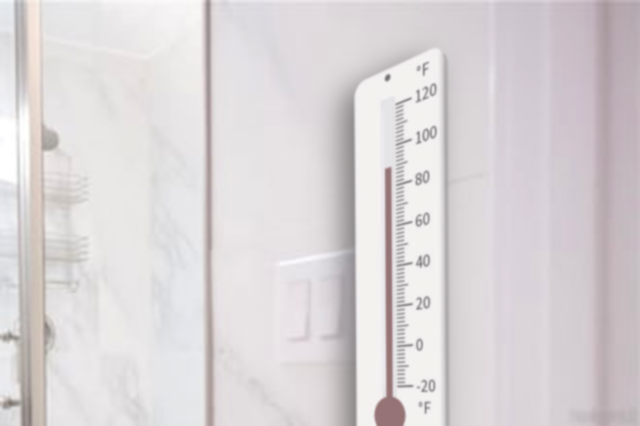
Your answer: 90°F
